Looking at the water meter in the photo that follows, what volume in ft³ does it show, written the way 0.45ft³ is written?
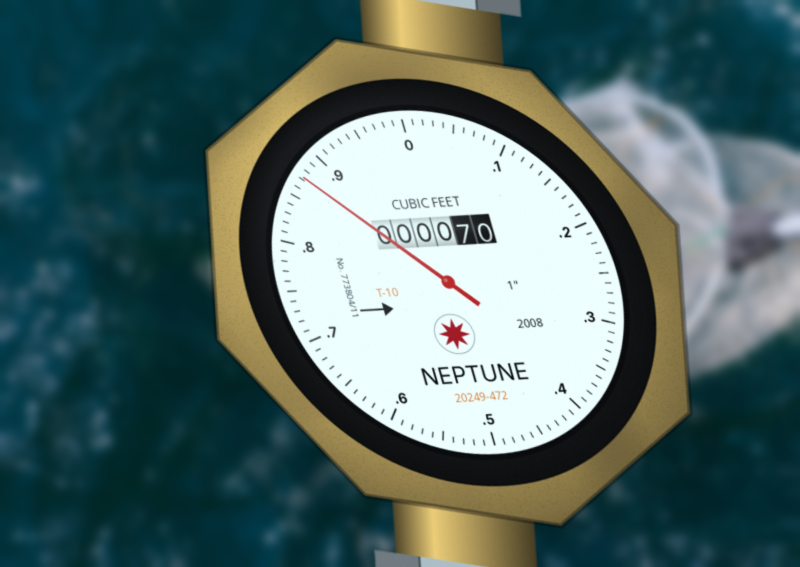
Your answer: 69.87ft³
